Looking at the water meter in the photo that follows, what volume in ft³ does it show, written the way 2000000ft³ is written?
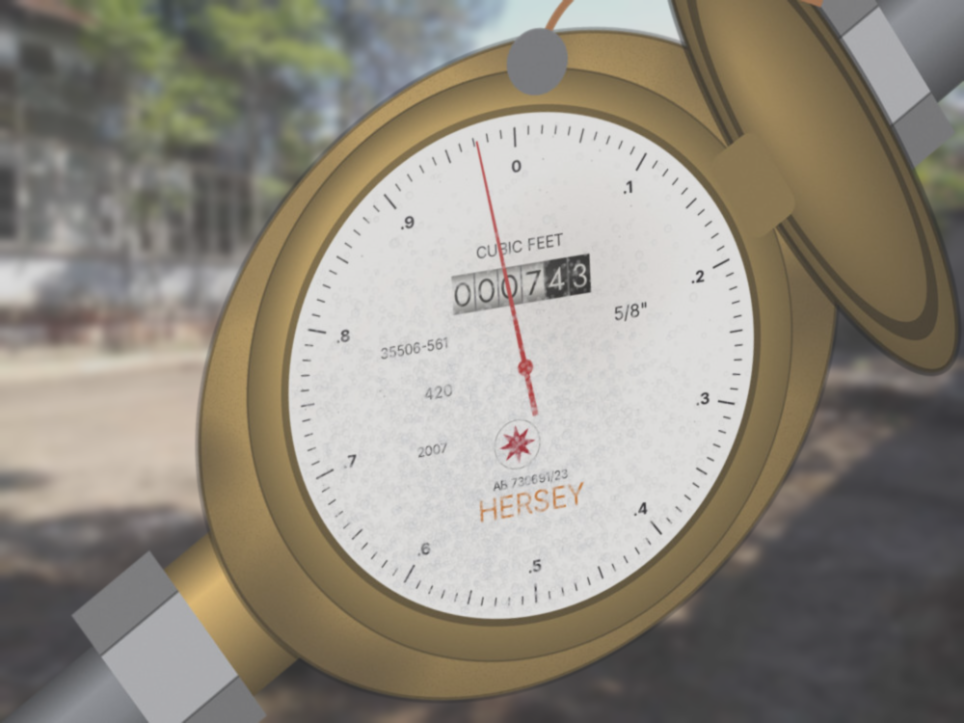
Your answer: 742.97ft³
